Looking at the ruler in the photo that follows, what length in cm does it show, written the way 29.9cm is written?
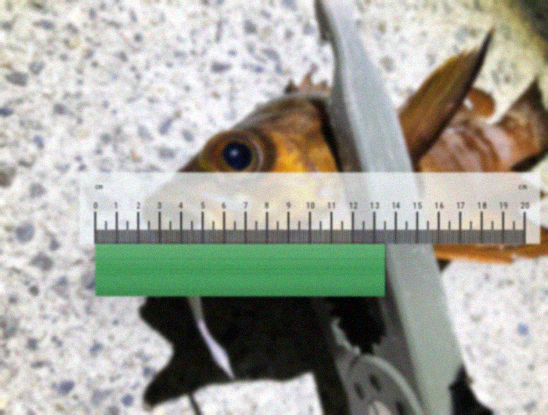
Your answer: 13.5cm
